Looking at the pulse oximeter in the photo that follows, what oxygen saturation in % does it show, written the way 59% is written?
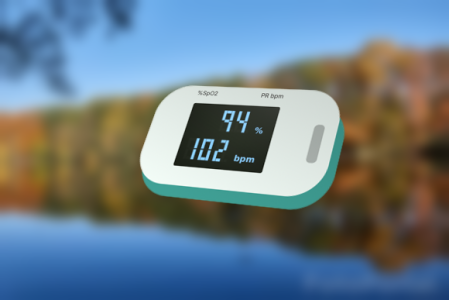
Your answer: 94%
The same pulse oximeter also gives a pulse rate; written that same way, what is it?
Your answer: 102bpm
